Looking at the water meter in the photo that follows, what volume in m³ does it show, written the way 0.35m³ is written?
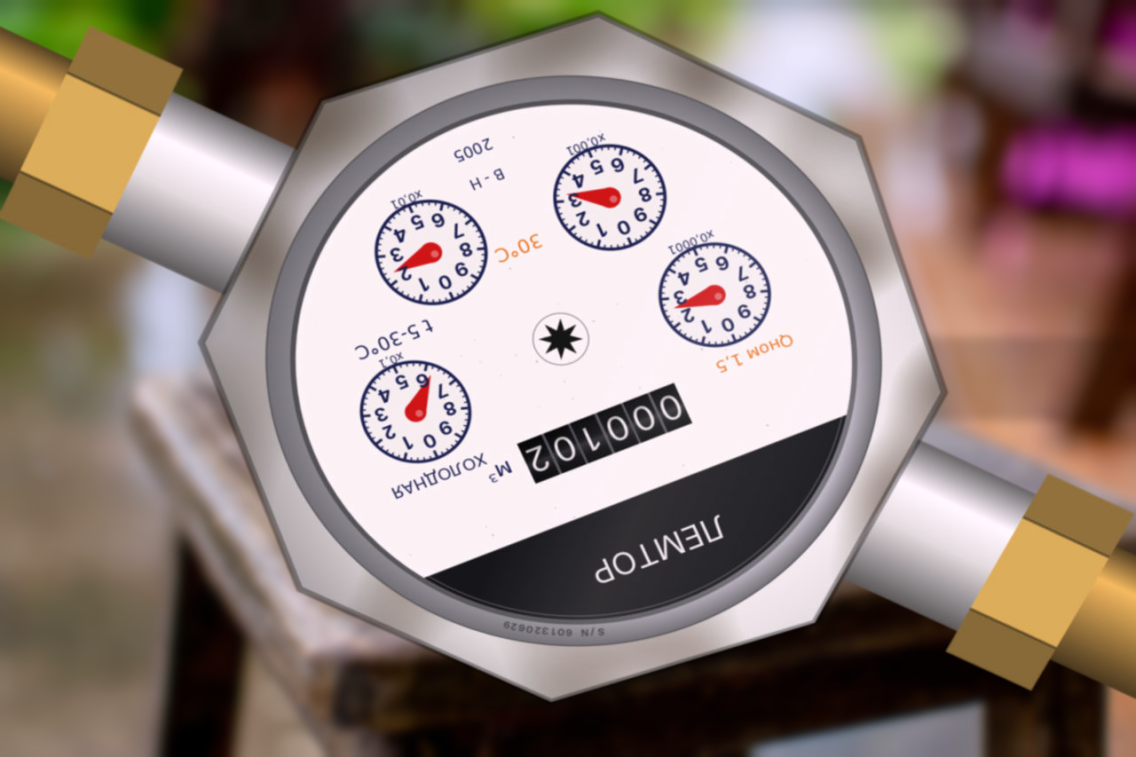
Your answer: 102.6232m³
